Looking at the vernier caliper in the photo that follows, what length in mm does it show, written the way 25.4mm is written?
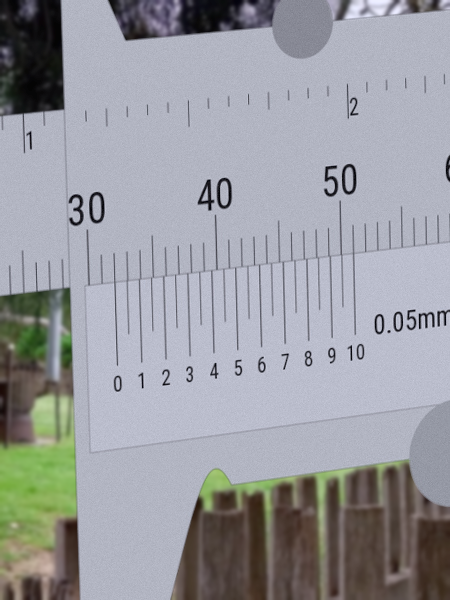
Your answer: 32.0mm
